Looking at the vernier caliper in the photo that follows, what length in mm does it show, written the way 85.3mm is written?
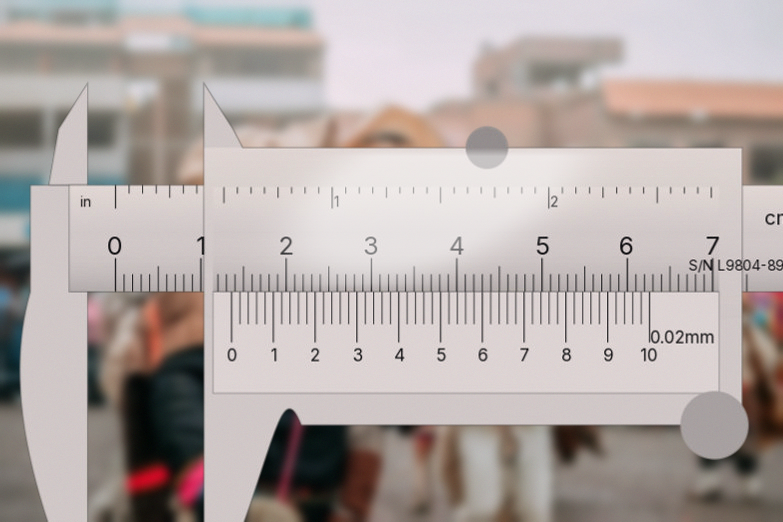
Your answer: 13.6mm
